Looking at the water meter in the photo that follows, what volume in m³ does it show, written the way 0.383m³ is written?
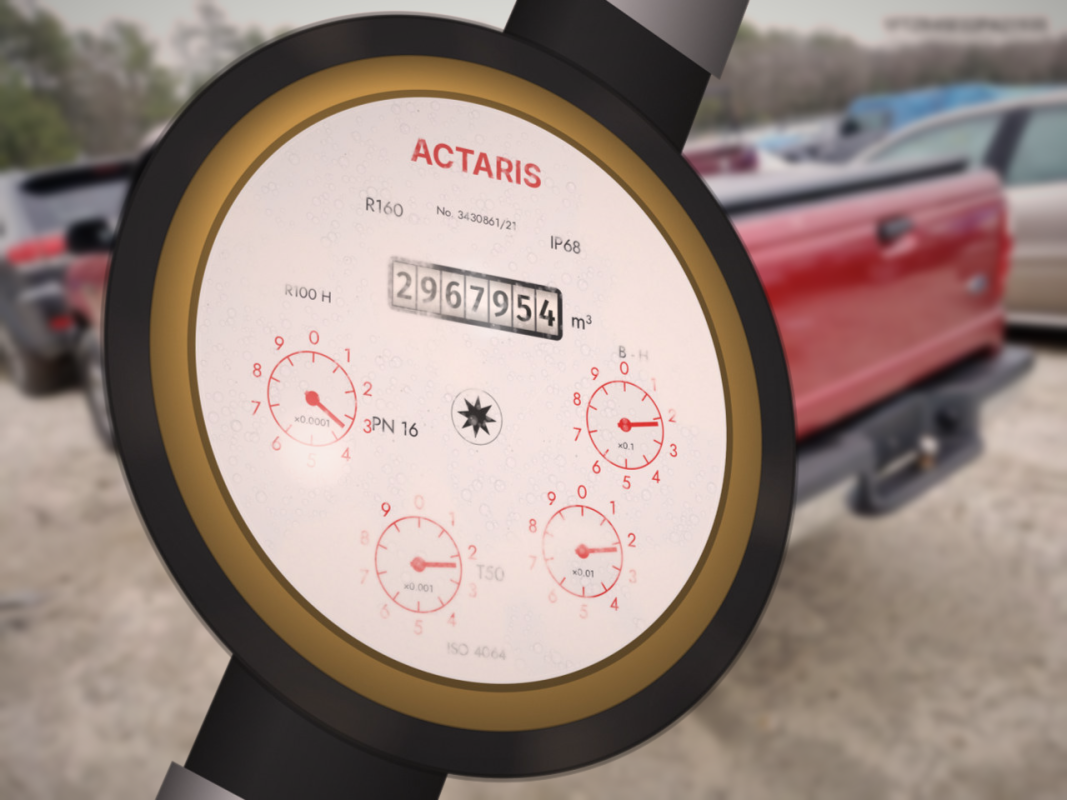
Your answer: 2967954.2223m³
